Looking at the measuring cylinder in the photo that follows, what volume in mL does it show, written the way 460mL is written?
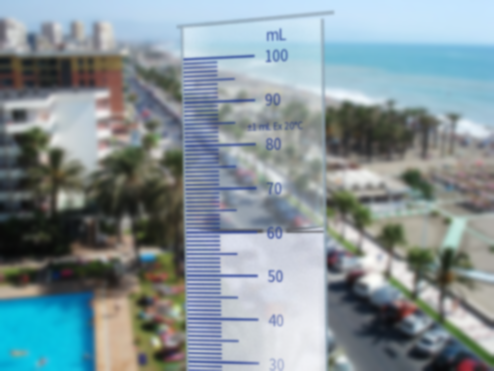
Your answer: 60mL
